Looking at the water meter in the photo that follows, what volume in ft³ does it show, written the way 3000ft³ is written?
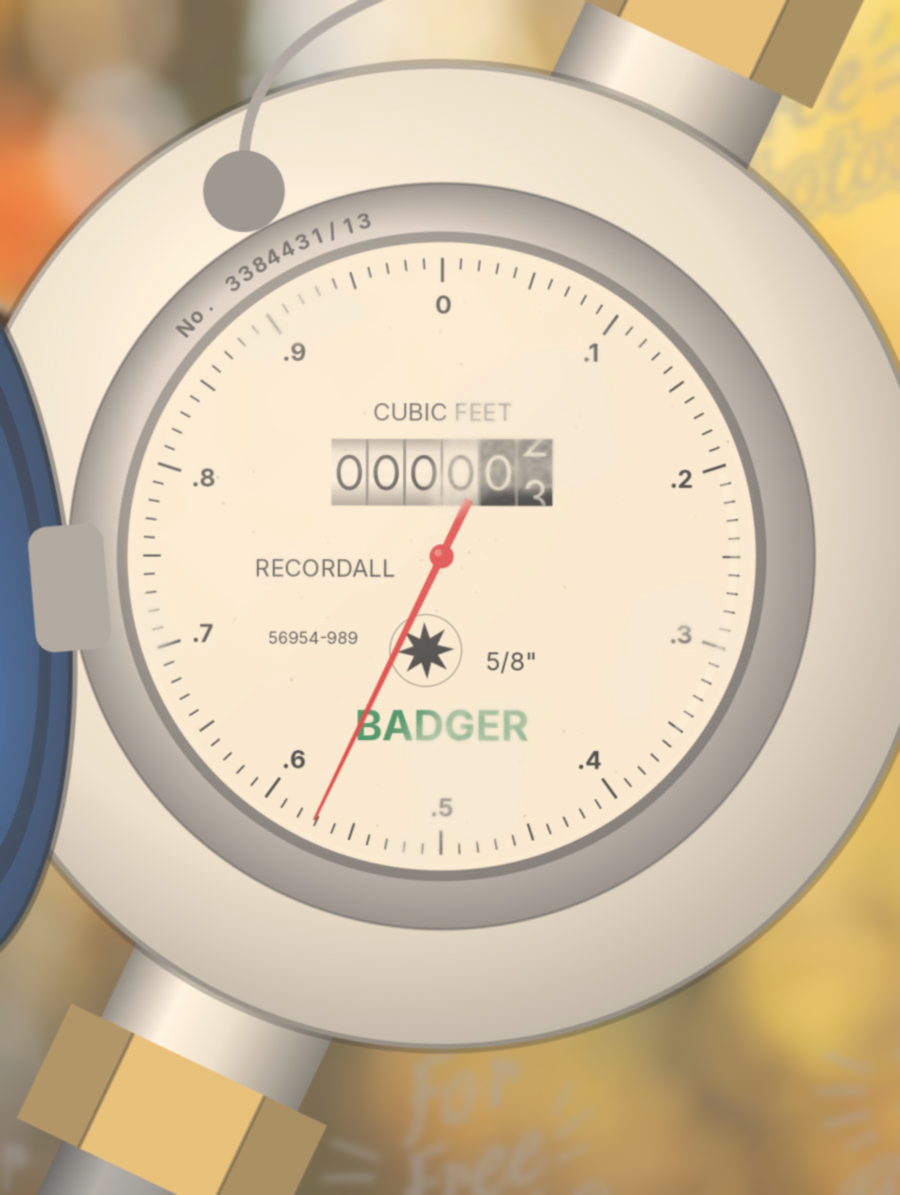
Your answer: 2.57ft³
